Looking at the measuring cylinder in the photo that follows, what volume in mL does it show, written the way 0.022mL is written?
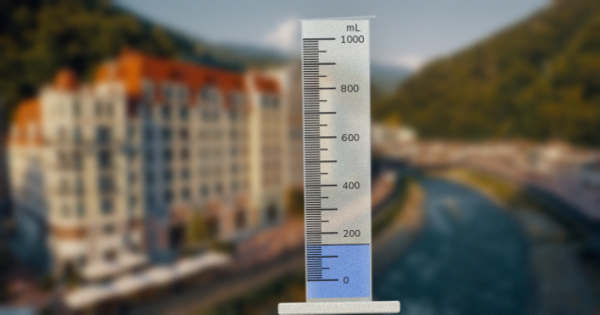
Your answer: 150mL
